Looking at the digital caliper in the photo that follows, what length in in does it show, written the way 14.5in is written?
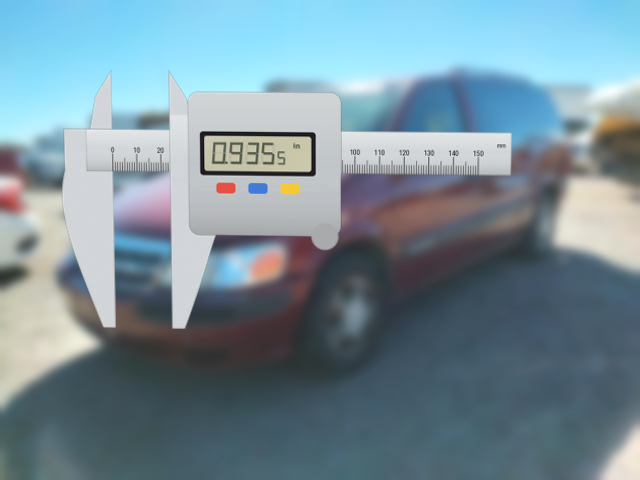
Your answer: 0.9355in
